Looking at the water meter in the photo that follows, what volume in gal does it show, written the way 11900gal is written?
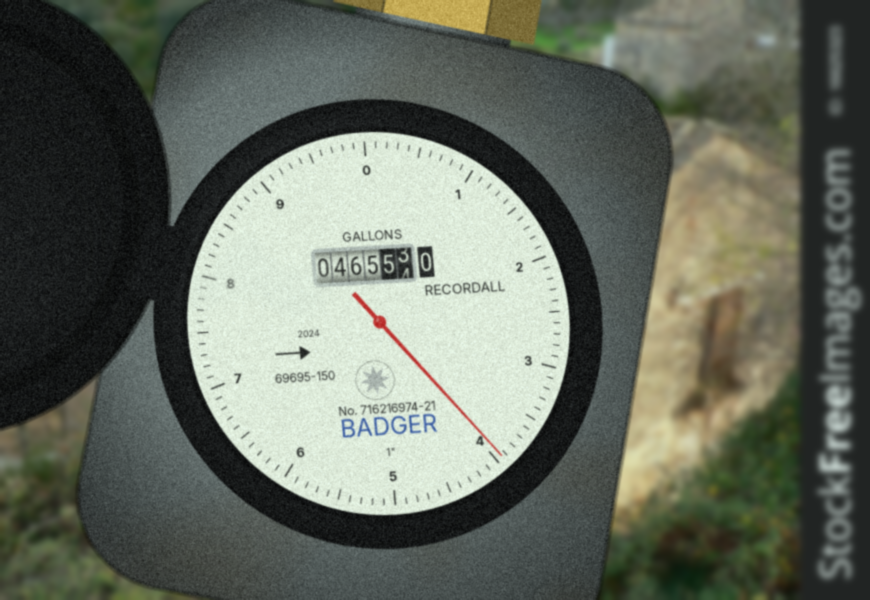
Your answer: 465533.9gal
